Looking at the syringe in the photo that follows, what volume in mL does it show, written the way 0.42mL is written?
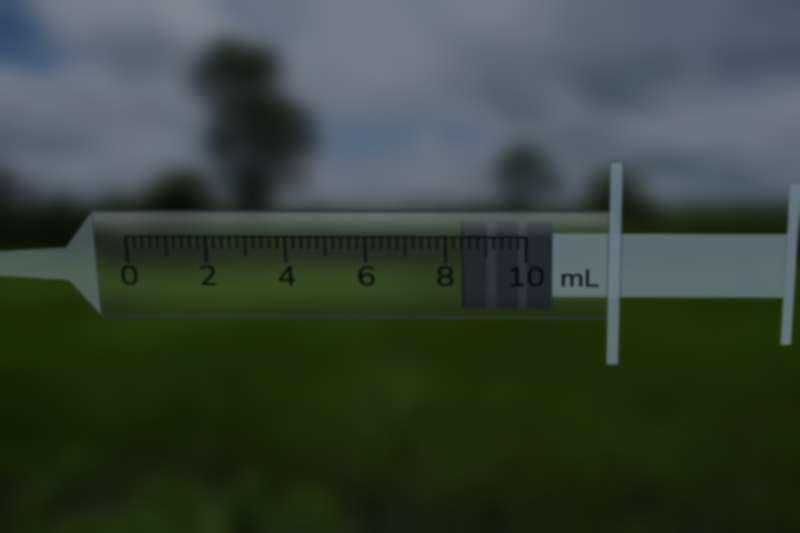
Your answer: 8.4mL
